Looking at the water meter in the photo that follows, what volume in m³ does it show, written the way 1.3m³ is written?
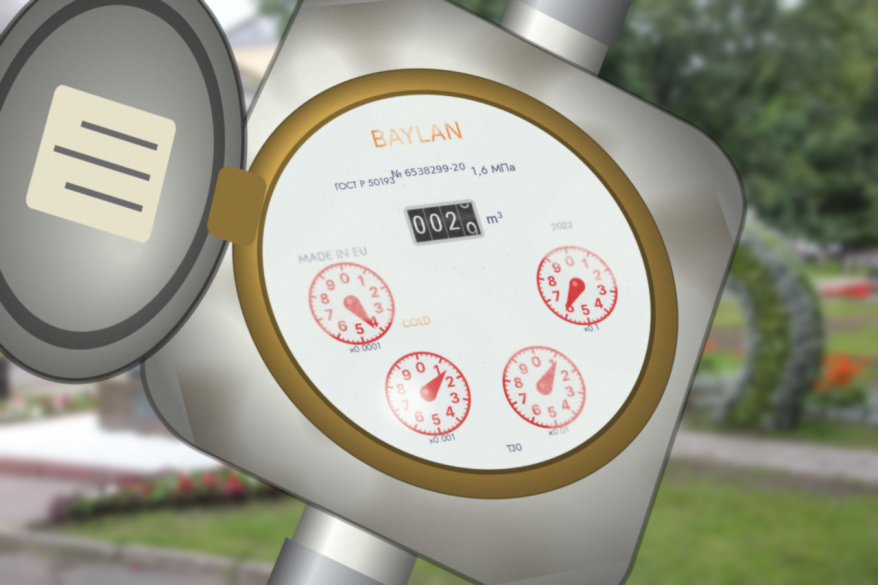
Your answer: 28.6114m³
